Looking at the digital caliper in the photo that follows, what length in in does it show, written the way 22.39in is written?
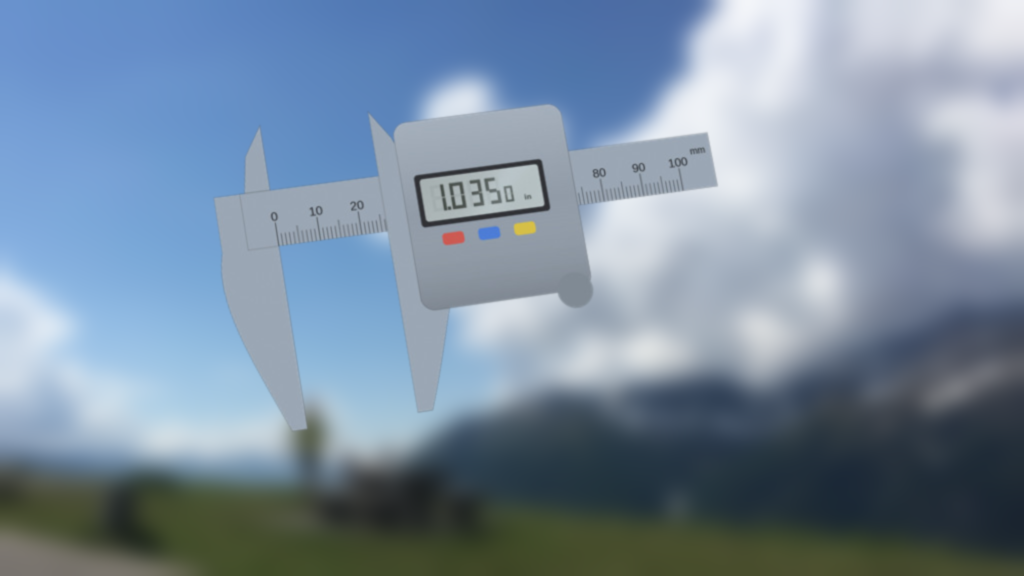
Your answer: 1.0350in
